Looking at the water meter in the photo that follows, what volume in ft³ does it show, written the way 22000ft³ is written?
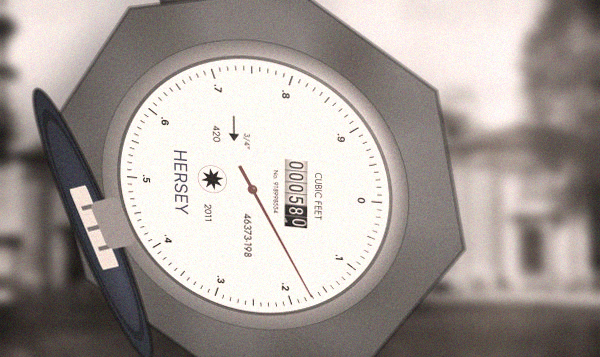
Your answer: 580.17ft³
